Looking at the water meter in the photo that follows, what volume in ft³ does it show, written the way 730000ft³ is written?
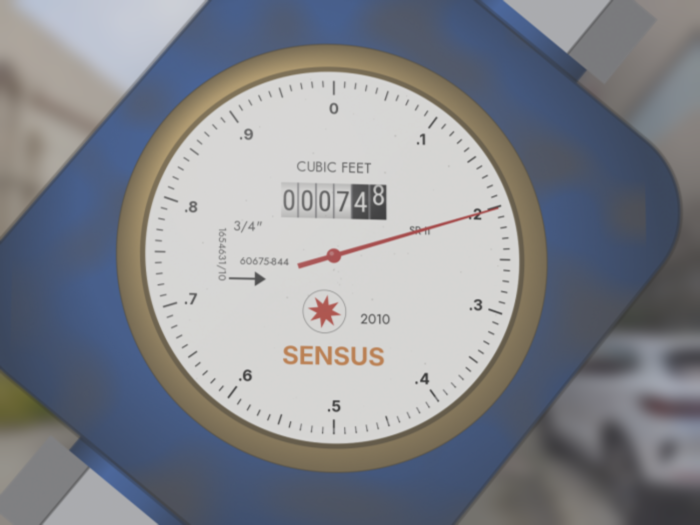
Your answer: 748.20ft³
